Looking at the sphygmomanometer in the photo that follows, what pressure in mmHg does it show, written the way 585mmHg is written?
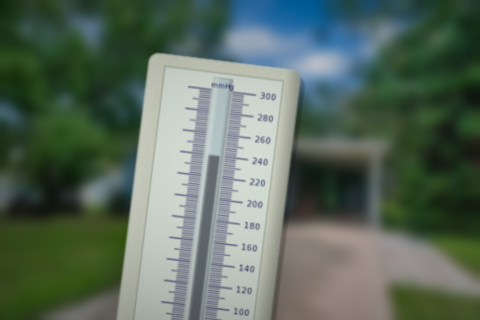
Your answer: 240mmHg
